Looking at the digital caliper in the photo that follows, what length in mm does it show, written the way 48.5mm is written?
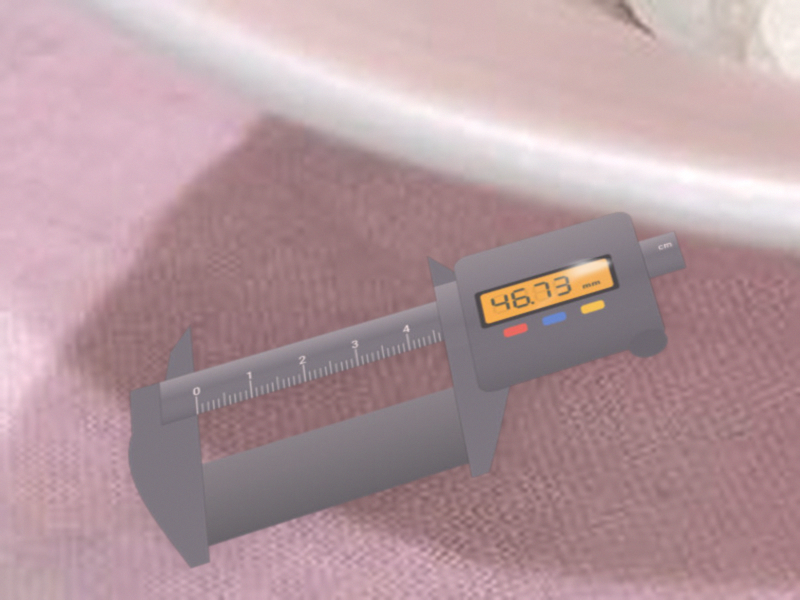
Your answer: 46.73mm
